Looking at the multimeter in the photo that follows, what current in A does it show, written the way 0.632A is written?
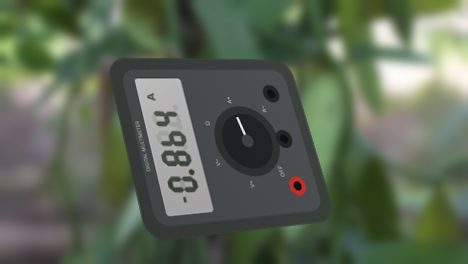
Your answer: -0.864A
